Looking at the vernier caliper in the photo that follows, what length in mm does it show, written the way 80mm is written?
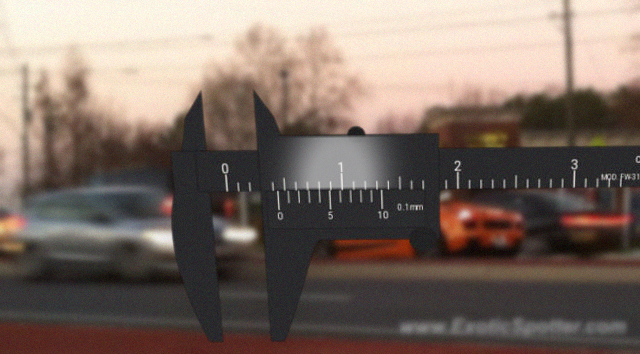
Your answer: 4.4mm
